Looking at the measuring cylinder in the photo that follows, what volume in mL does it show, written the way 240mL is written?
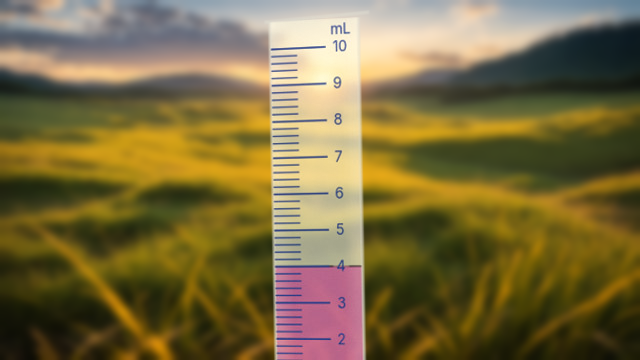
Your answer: 4mL
